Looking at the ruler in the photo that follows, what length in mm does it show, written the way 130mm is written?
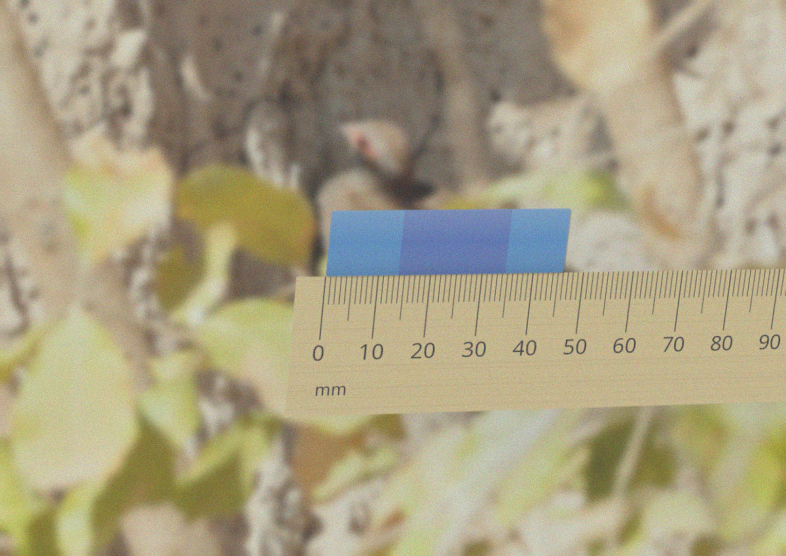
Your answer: 46mm
